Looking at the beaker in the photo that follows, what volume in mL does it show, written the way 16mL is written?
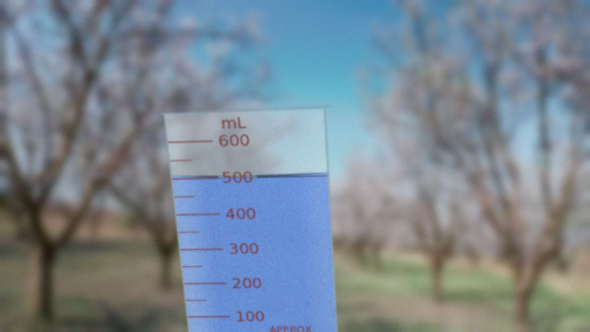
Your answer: 500mL
